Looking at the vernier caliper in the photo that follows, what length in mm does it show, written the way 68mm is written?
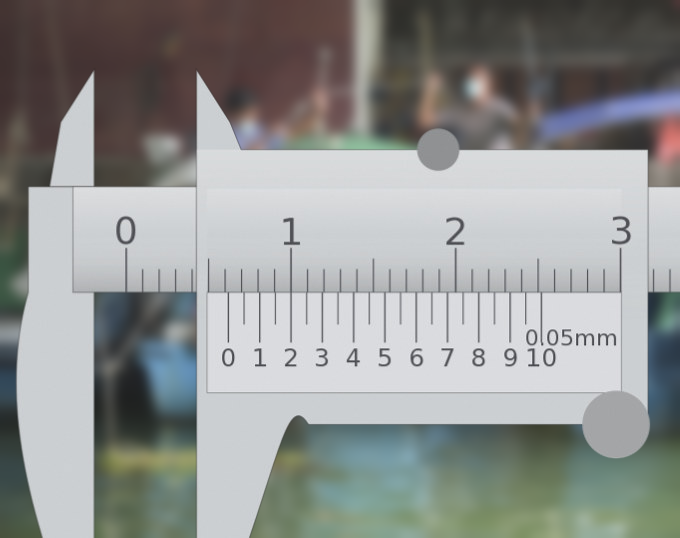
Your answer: 6.2mm
